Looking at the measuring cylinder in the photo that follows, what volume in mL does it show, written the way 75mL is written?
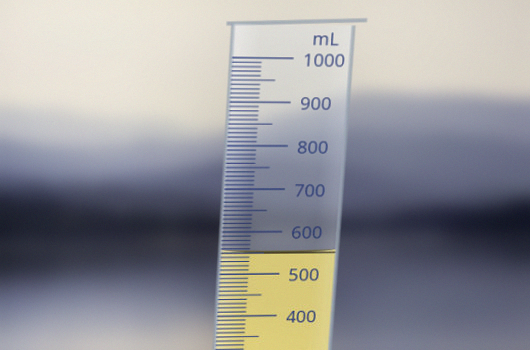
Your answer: 550mL
